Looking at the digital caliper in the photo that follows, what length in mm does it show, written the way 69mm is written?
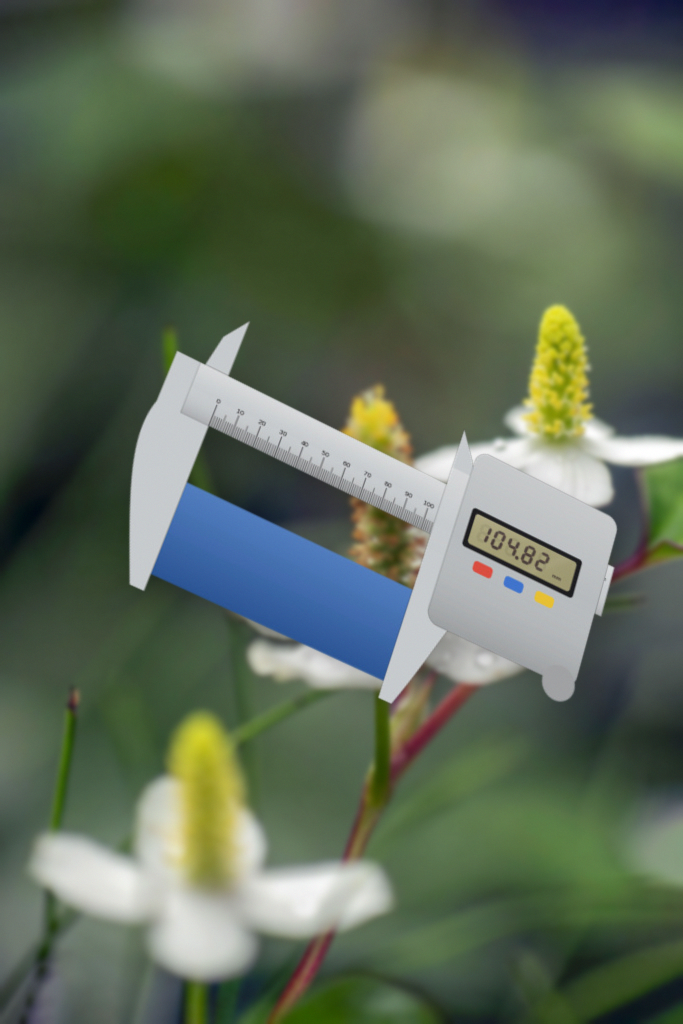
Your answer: 104.82mm
